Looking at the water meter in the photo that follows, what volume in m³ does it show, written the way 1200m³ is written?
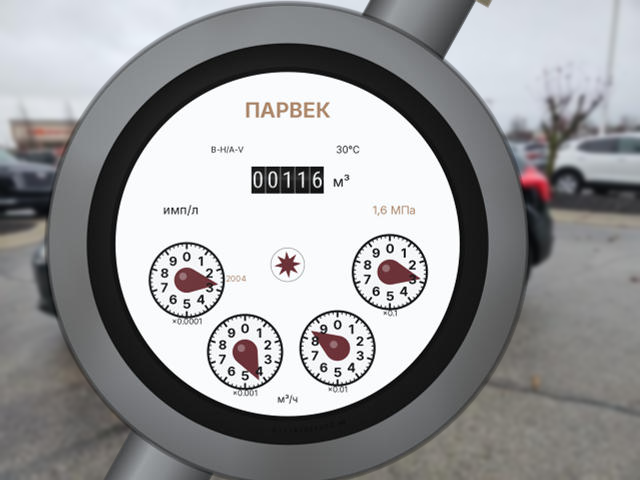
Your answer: 116.2842m³
